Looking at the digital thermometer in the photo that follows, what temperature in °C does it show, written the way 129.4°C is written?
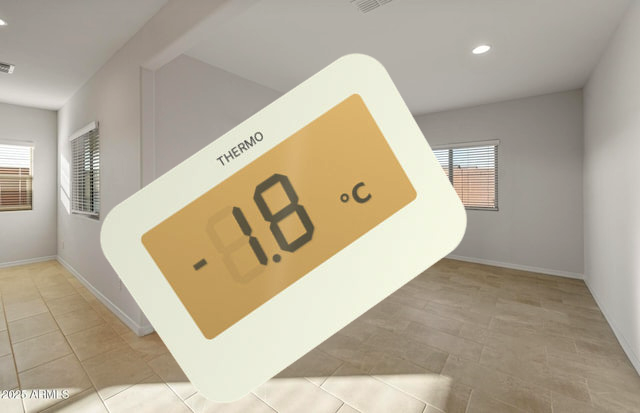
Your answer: -1.8°C
